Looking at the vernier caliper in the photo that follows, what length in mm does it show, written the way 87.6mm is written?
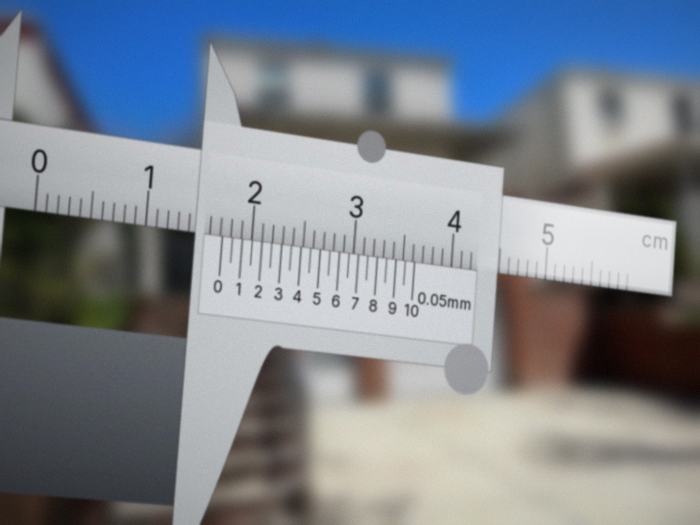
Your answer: 17.2mm
